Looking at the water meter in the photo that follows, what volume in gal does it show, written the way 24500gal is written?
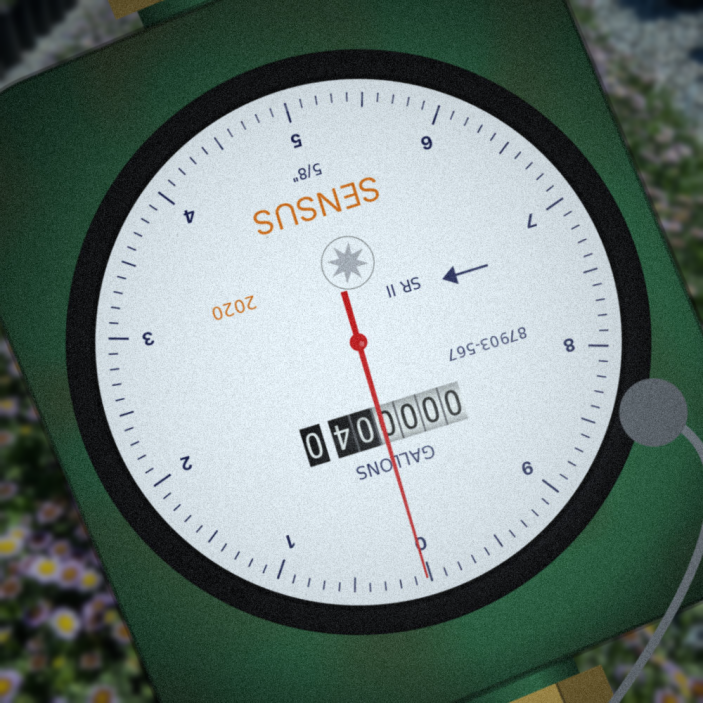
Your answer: 40.0gal
